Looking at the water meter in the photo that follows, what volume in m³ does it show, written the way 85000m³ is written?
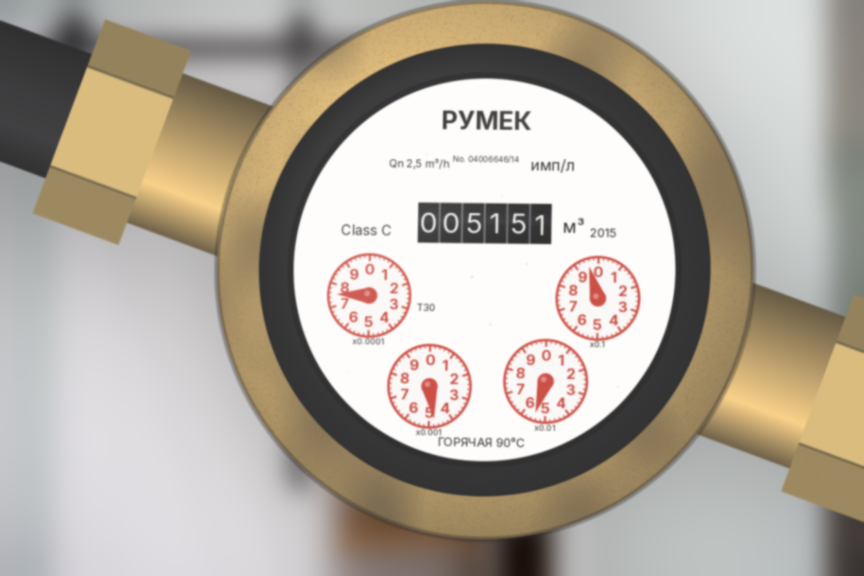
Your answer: 5150.9547m³
